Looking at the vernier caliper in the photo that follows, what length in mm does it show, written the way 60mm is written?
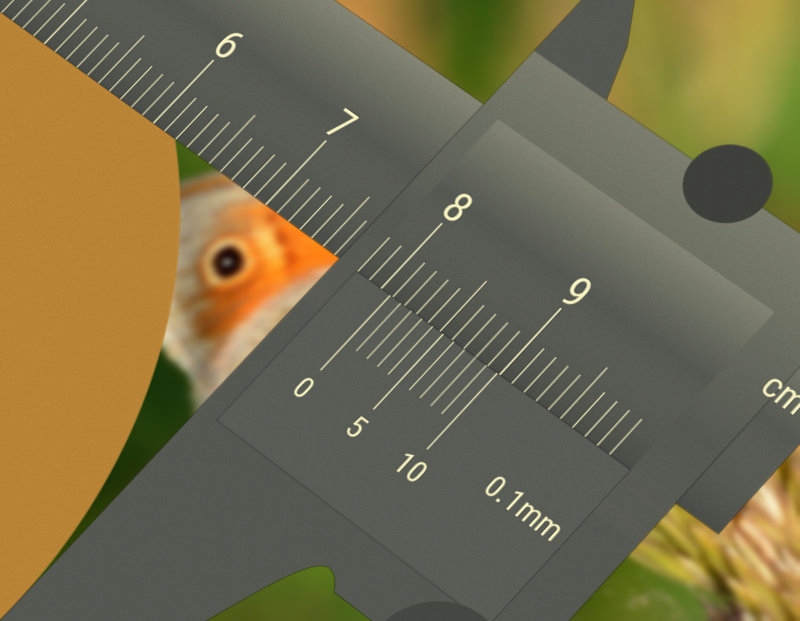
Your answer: 80.8mm
